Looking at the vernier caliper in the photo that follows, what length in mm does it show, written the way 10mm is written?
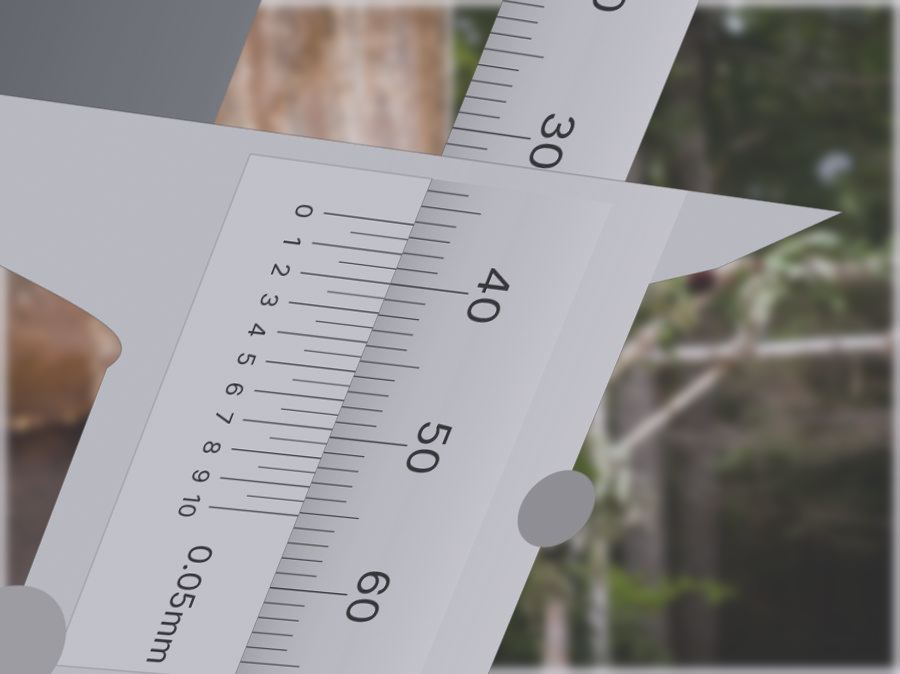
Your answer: 36.2mm
